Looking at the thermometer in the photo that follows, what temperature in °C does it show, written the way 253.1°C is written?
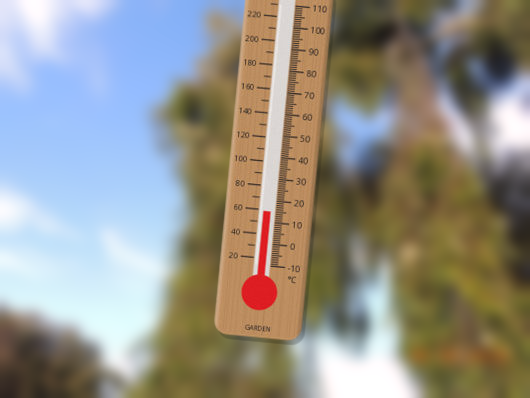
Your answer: 15°C
